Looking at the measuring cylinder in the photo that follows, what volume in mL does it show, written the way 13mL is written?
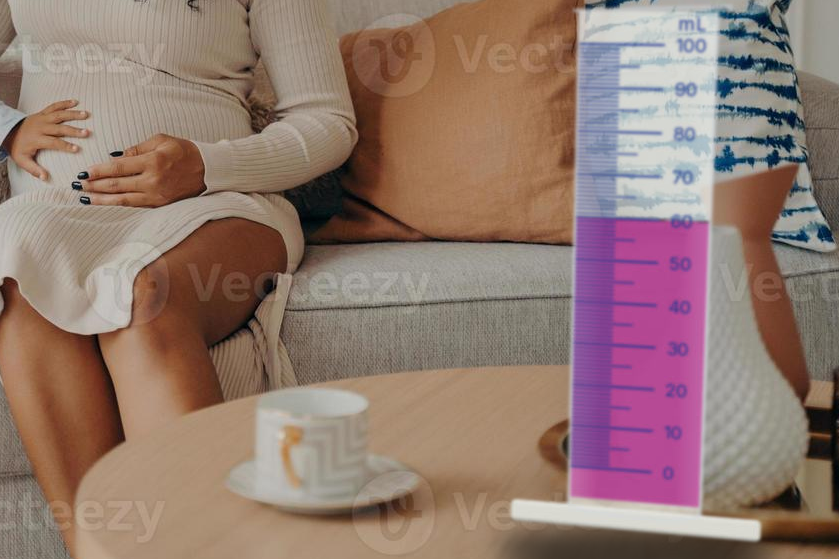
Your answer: 60mL
